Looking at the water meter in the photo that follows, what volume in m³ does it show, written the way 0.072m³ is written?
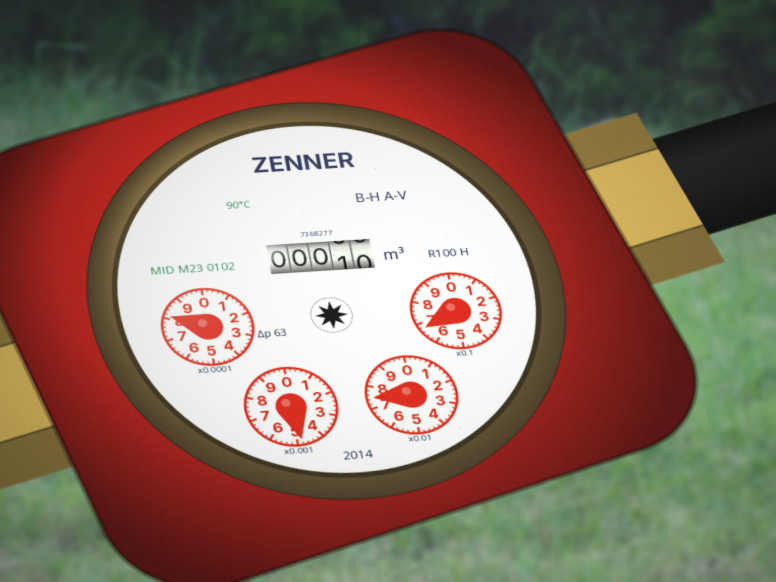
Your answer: 9.6748m³
